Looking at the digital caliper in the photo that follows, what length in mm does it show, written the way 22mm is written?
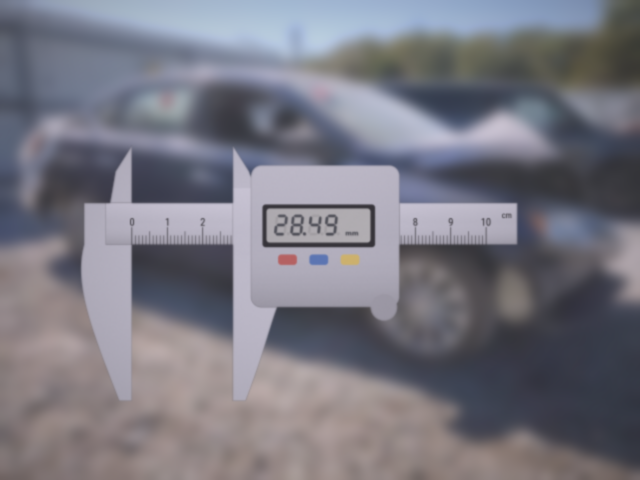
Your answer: 28.49mm
